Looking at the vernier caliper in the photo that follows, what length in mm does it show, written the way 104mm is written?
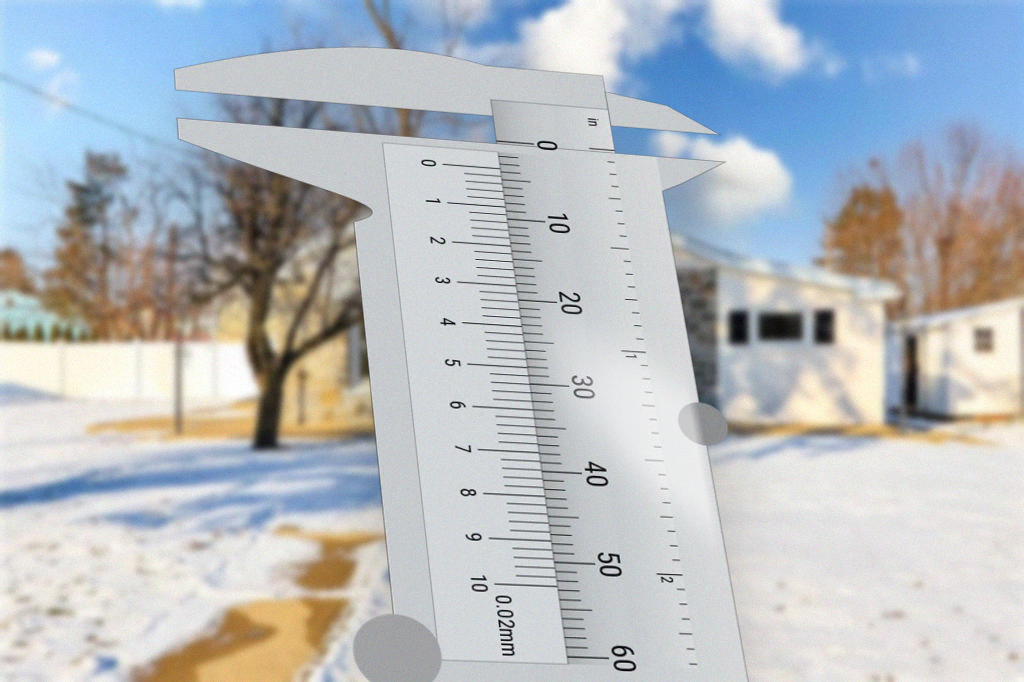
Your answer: 3.6mm
